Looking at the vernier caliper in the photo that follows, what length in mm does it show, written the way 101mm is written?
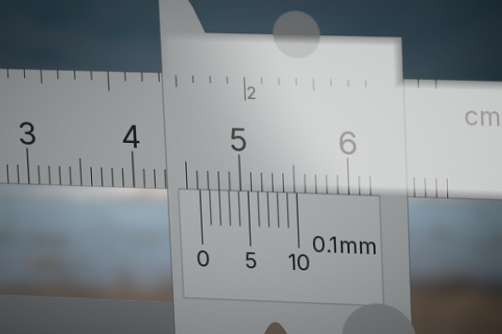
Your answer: 46.2mm
